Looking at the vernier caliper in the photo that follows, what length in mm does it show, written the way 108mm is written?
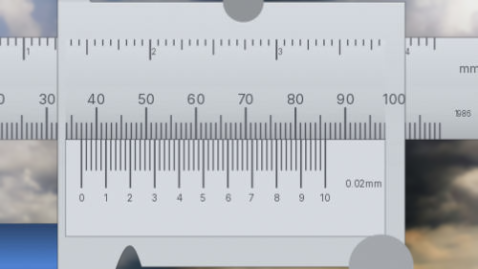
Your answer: 37.0mm
